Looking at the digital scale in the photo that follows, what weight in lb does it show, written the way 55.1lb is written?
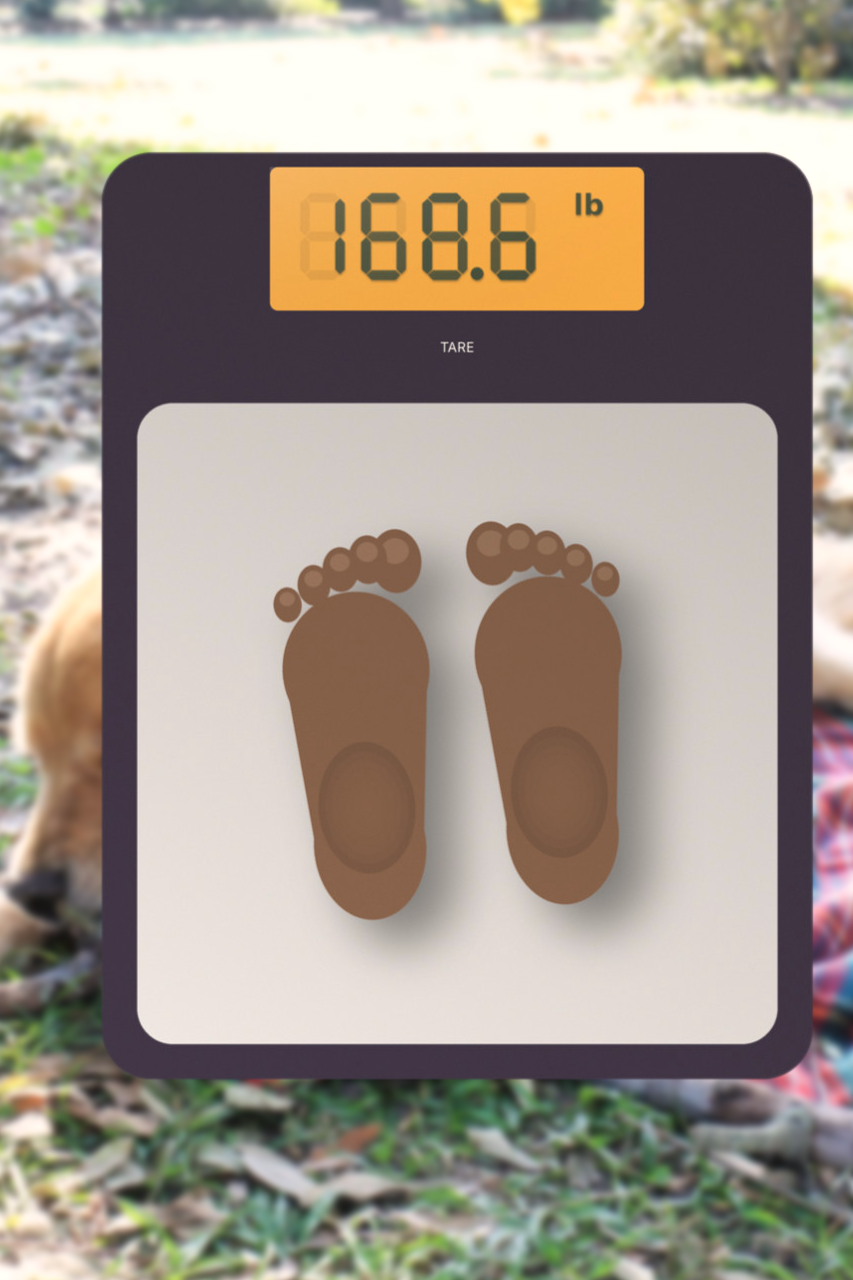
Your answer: 168.6lb
